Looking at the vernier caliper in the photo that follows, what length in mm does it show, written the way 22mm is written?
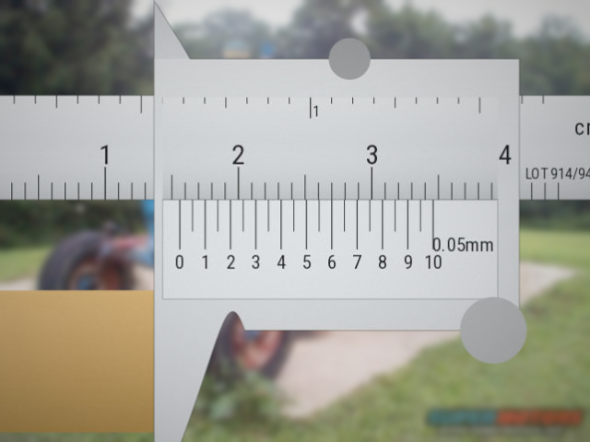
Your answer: 15.6mm
